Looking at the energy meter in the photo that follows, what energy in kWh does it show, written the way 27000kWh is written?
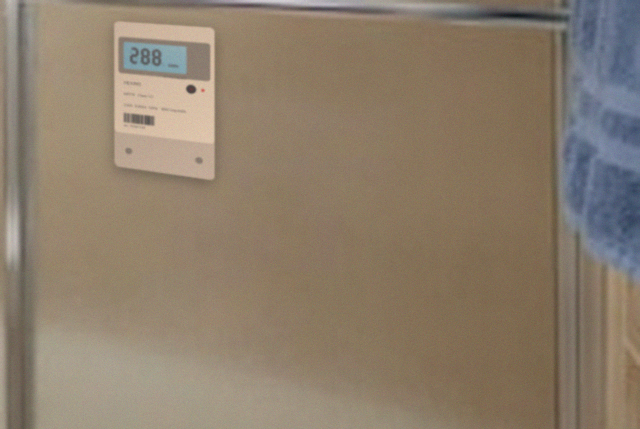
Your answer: 288kWh
